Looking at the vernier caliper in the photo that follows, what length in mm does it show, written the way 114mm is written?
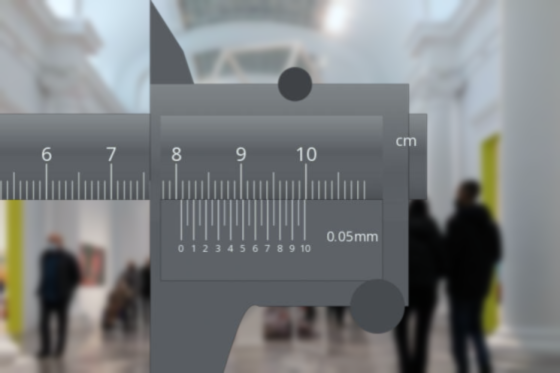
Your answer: 80.8mm
